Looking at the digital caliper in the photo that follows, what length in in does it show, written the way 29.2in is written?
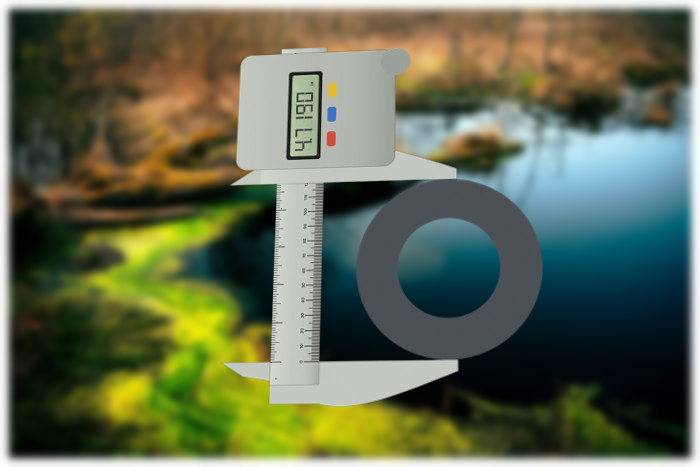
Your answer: 4.7190in
